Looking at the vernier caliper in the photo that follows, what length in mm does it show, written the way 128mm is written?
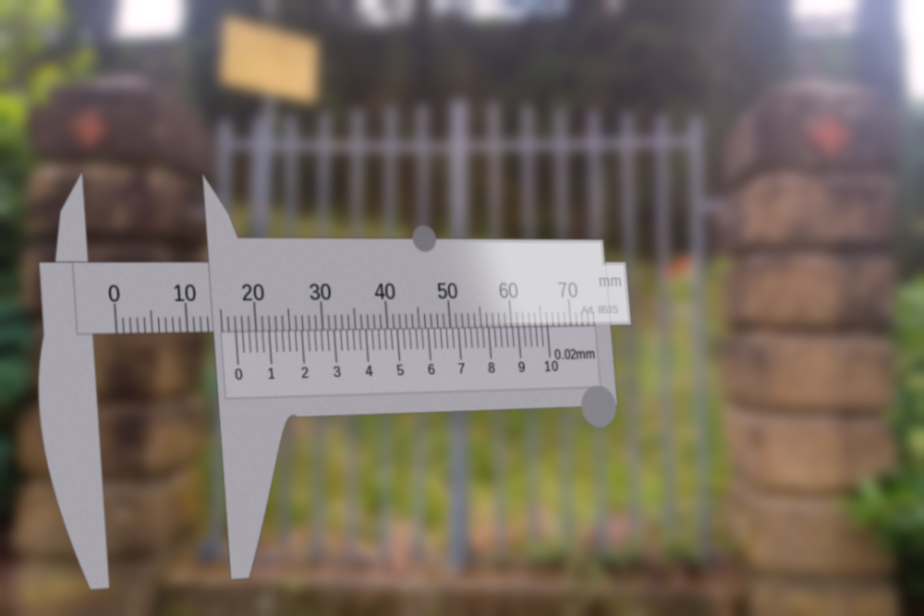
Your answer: 17.0mm
